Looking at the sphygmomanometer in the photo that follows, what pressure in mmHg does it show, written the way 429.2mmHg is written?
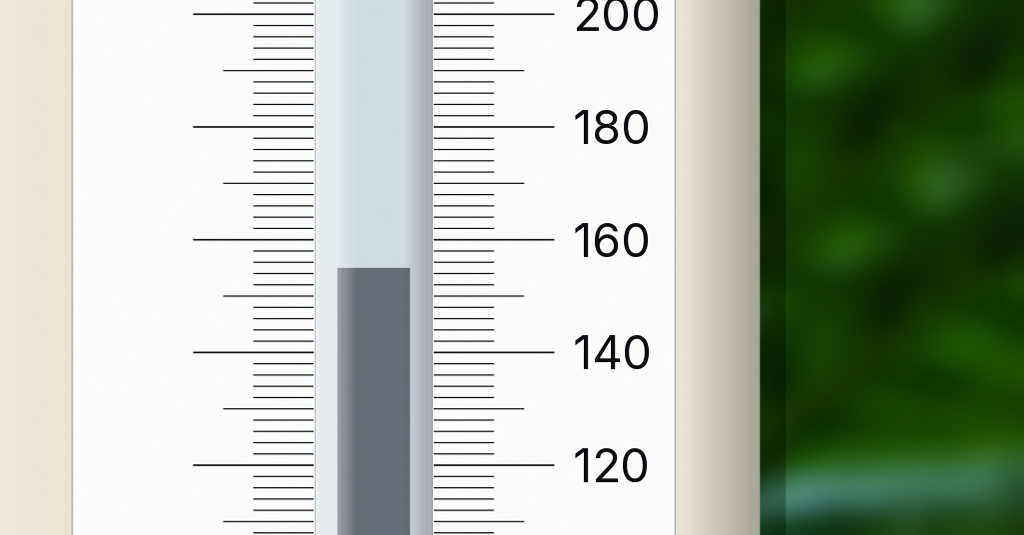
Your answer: 155mmHg
